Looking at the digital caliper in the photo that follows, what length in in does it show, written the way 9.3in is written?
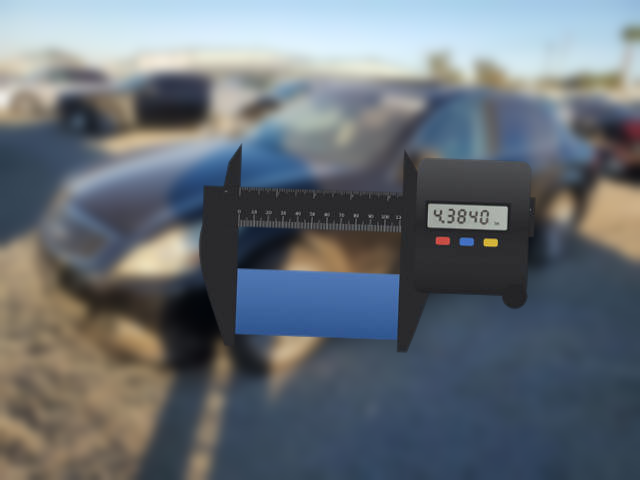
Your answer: 4.3840in
